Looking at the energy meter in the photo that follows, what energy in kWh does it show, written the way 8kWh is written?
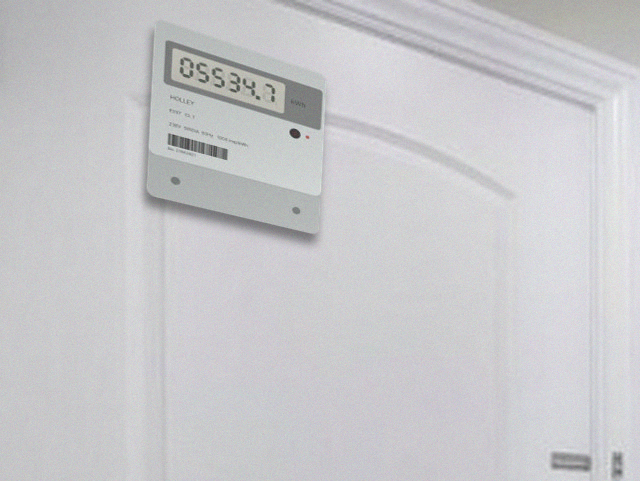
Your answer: 5534.7kWh
